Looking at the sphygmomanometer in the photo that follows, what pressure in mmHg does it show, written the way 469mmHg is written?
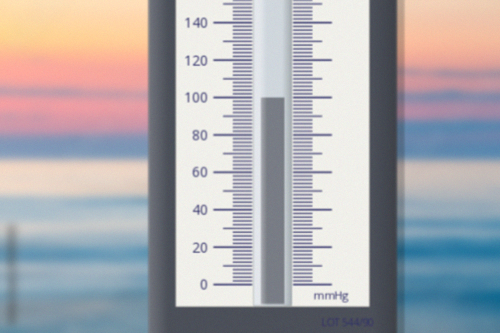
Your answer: 100mmHg
